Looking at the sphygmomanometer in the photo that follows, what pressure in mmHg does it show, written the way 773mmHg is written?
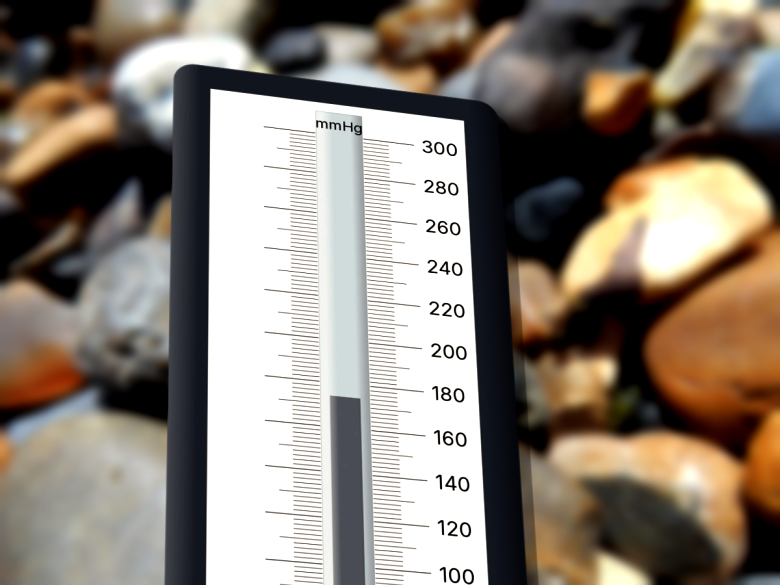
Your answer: 174mmHg
